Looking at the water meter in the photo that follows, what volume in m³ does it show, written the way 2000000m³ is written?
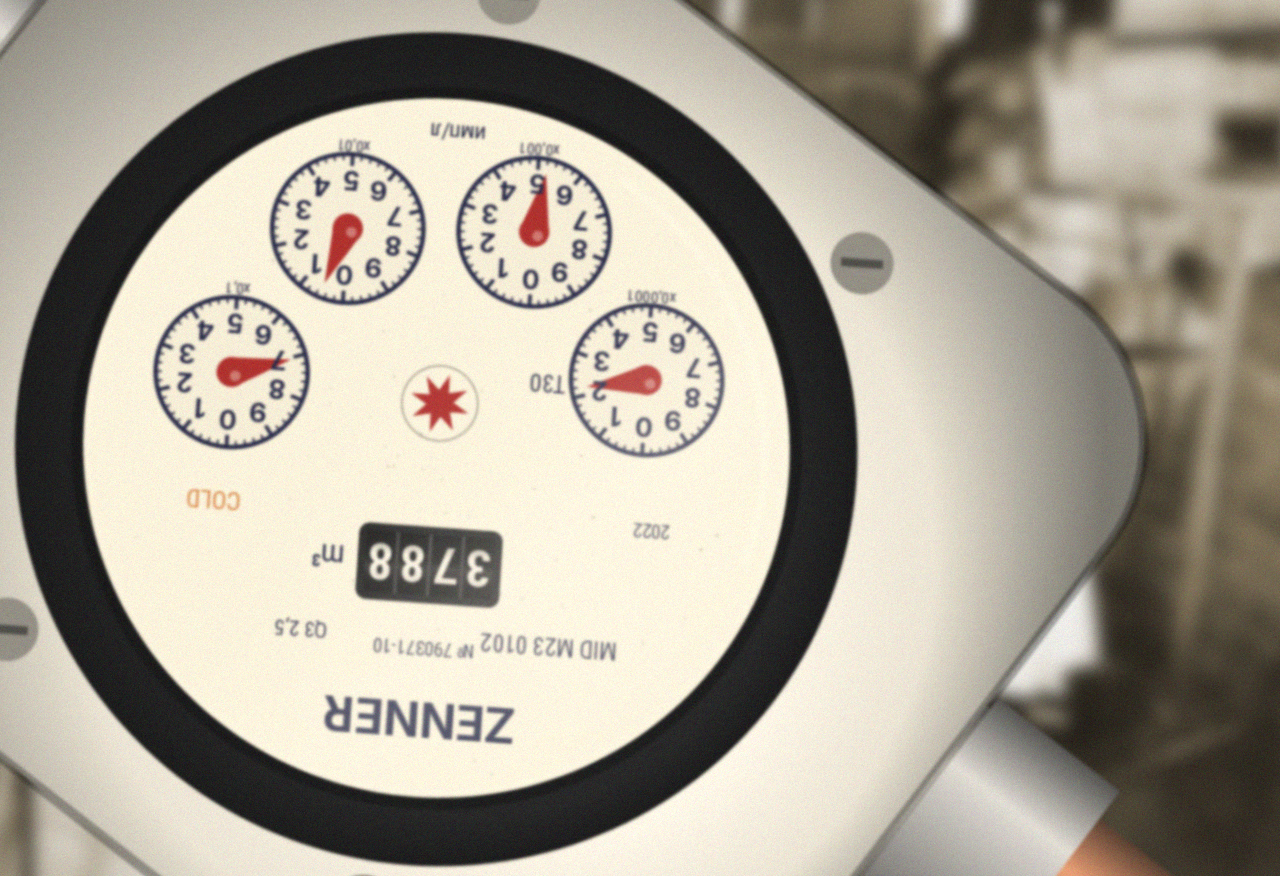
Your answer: 3788.7052m³
